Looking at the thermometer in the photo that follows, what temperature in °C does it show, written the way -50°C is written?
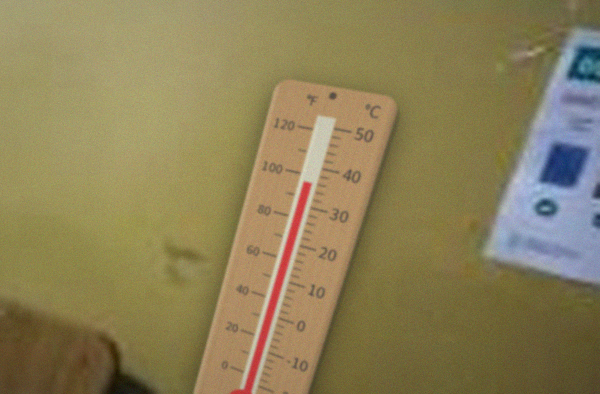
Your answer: 36°C
